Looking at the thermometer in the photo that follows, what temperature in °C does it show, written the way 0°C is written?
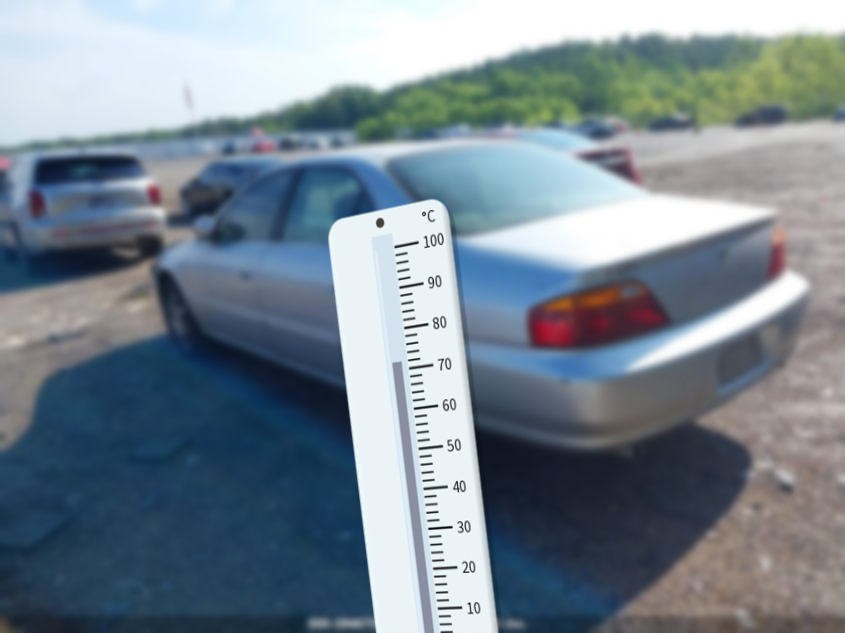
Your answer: 72°C
